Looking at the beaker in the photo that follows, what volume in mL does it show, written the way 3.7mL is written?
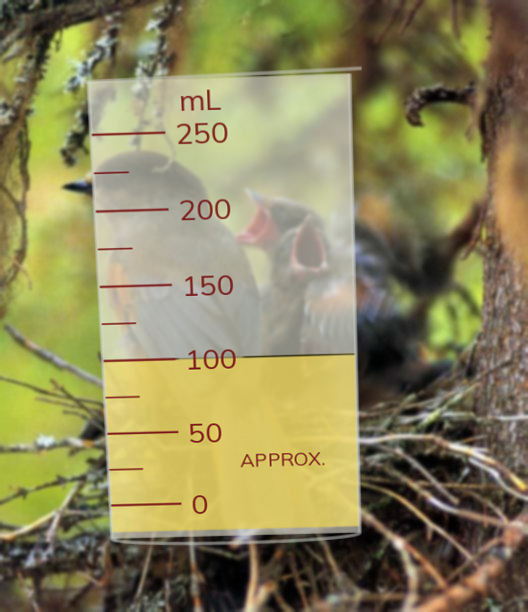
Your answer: 100mL
